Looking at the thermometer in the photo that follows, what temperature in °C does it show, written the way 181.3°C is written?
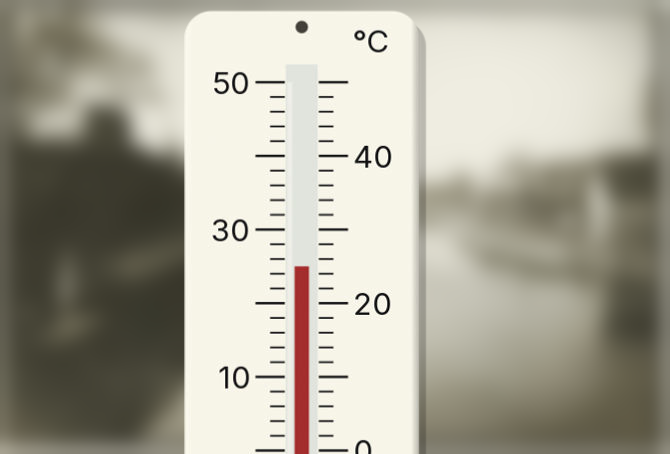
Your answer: 25°C
